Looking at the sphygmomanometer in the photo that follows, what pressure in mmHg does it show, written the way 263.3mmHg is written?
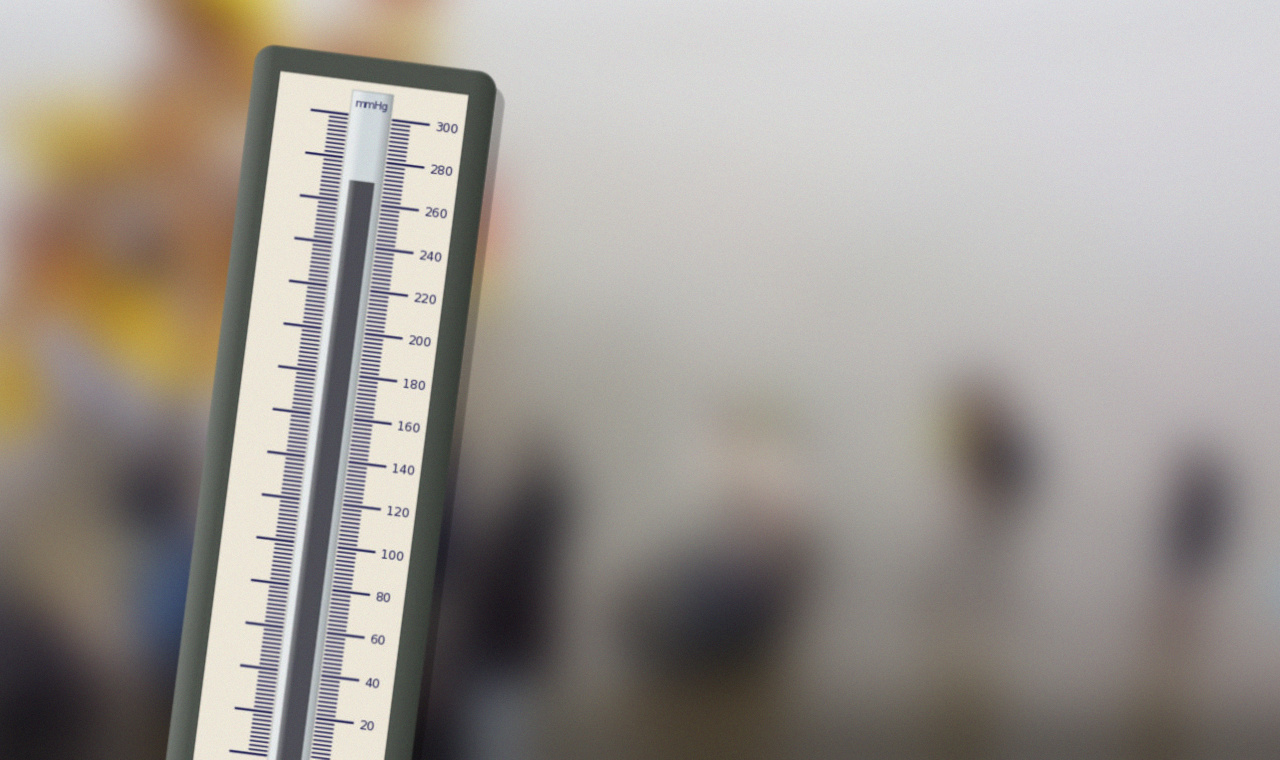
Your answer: 270mmHg
